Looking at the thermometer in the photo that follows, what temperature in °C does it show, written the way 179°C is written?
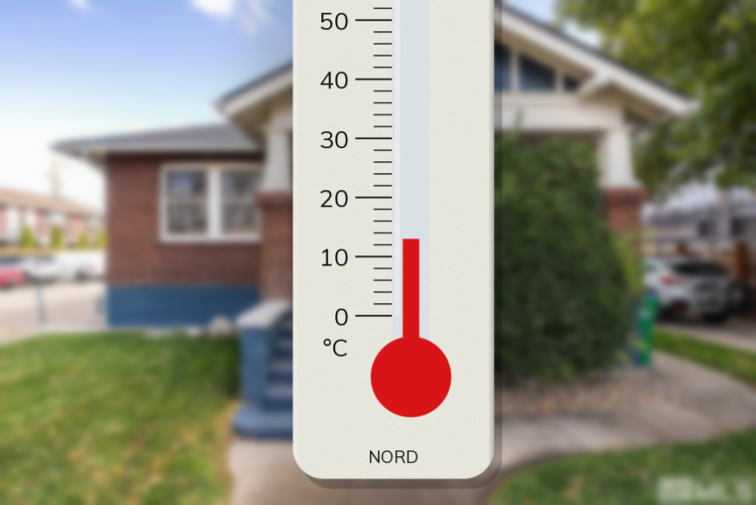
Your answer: 13°C
